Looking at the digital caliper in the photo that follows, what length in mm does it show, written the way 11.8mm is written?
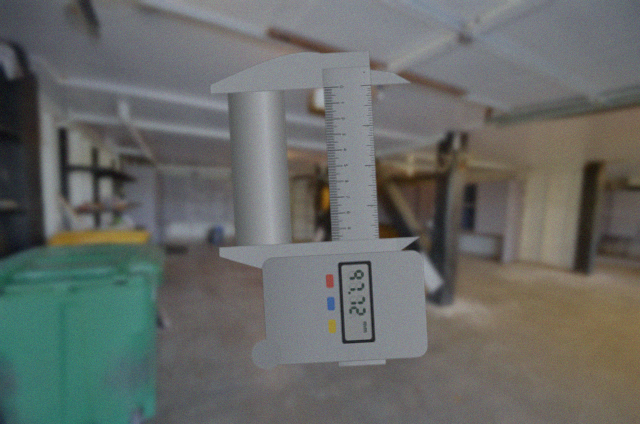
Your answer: 97.72mm
